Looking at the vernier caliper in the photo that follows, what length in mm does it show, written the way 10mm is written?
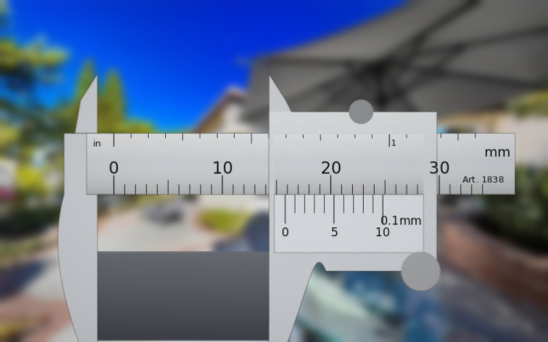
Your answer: 15.8mm
